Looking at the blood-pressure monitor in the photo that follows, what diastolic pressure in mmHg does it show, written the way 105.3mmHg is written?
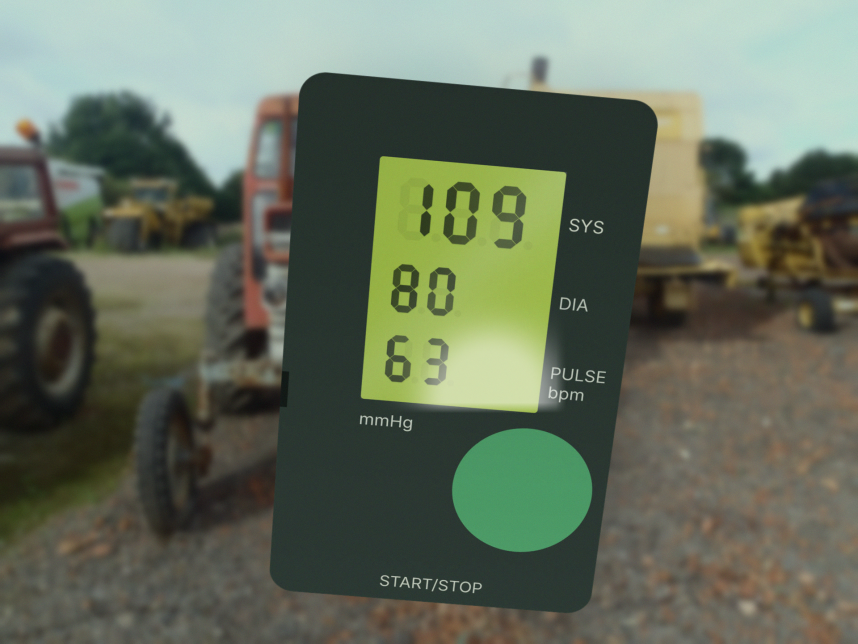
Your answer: 80mmHg
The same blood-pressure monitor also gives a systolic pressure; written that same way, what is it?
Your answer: 109mmHg
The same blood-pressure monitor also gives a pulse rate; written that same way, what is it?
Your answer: 63bpm
